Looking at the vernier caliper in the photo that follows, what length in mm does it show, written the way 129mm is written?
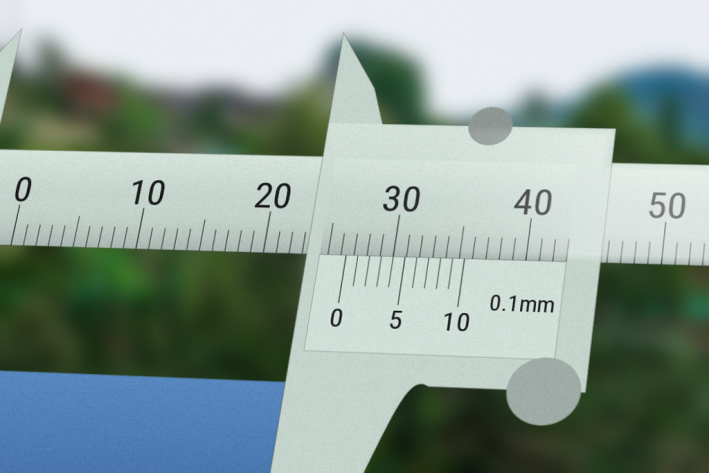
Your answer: 26.4mm
